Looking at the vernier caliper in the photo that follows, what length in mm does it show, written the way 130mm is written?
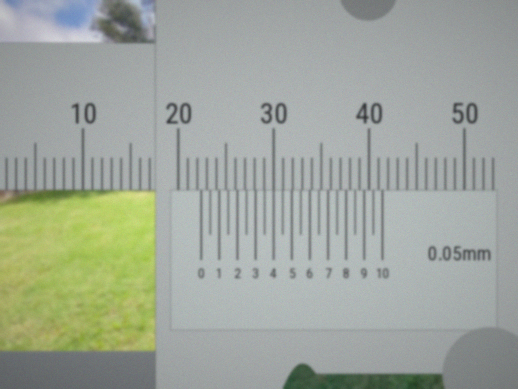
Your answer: 22.4mm
